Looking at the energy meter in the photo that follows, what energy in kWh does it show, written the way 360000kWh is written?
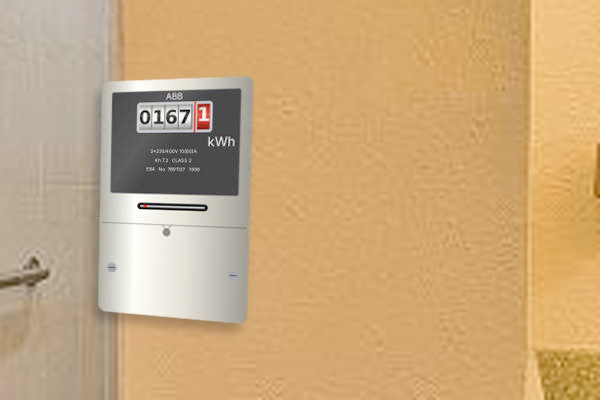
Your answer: 167.1kWh
